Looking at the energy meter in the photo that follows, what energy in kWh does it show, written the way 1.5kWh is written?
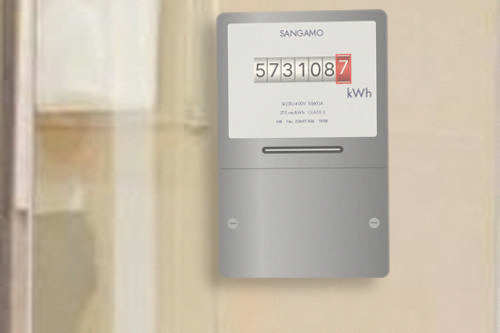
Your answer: 573108.7kWh
